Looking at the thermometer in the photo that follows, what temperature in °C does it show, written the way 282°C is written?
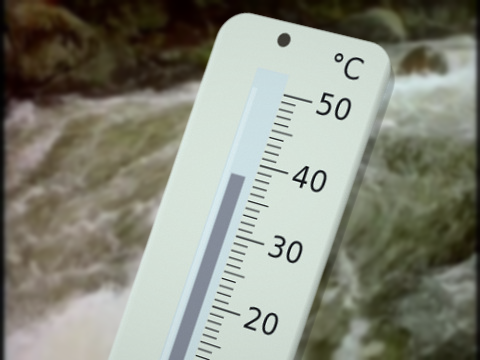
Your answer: 38°C
